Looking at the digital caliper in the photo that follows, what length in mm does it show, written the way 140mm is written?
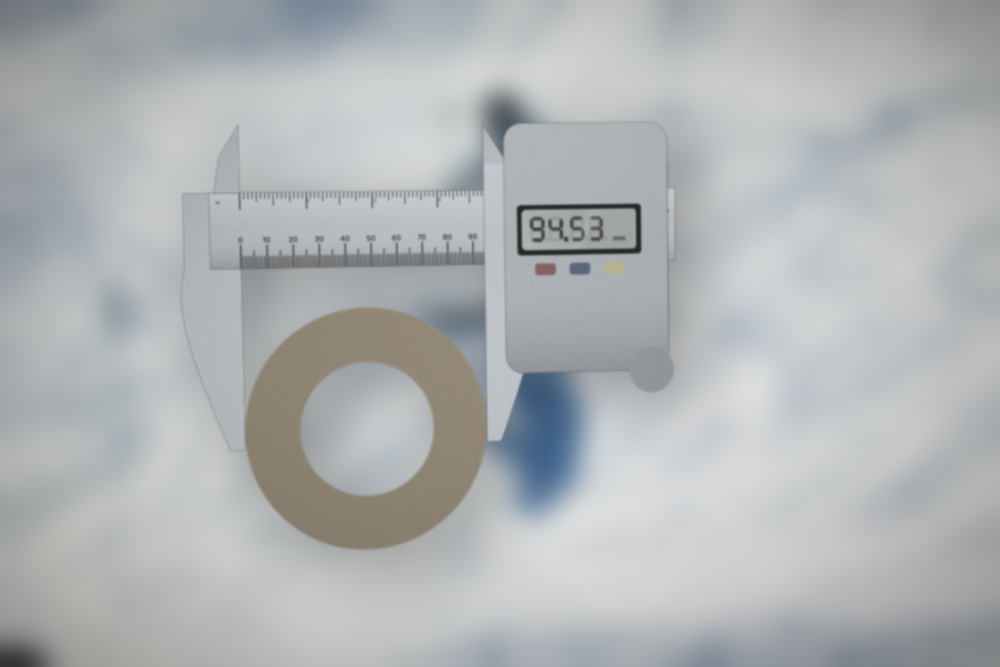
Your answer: 94.53mm
